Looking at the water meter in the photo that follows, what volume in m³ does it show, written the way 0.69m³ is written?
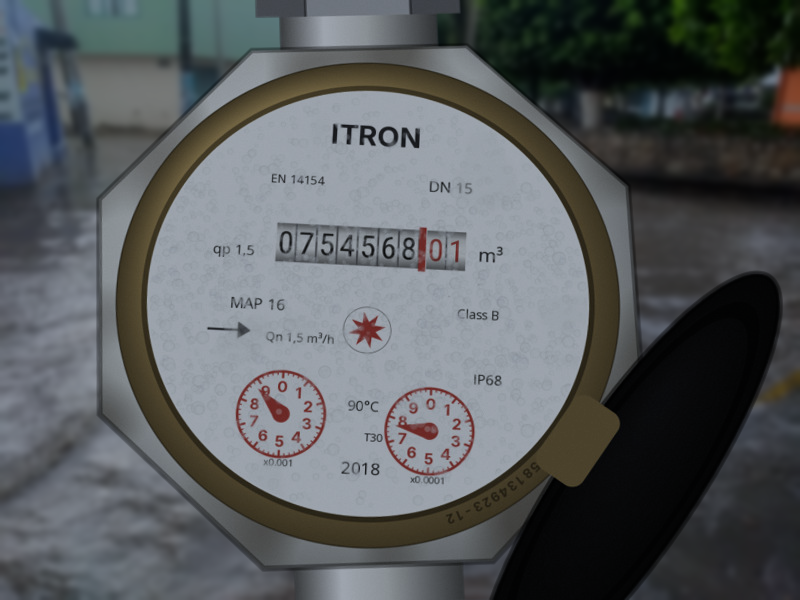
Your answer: 754568.0187m³
